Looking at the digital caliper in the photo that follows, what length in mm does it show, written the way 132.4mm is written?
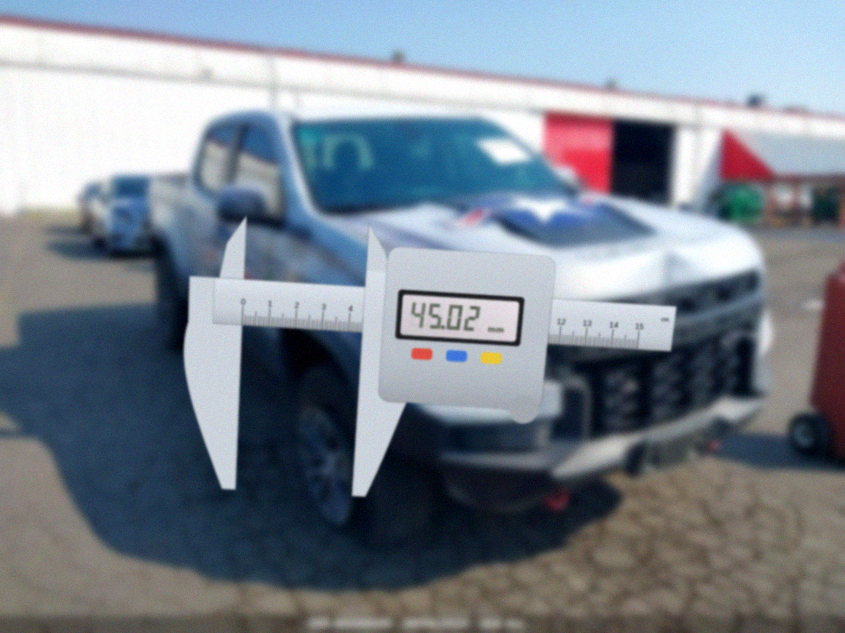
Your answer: 45.02mm
